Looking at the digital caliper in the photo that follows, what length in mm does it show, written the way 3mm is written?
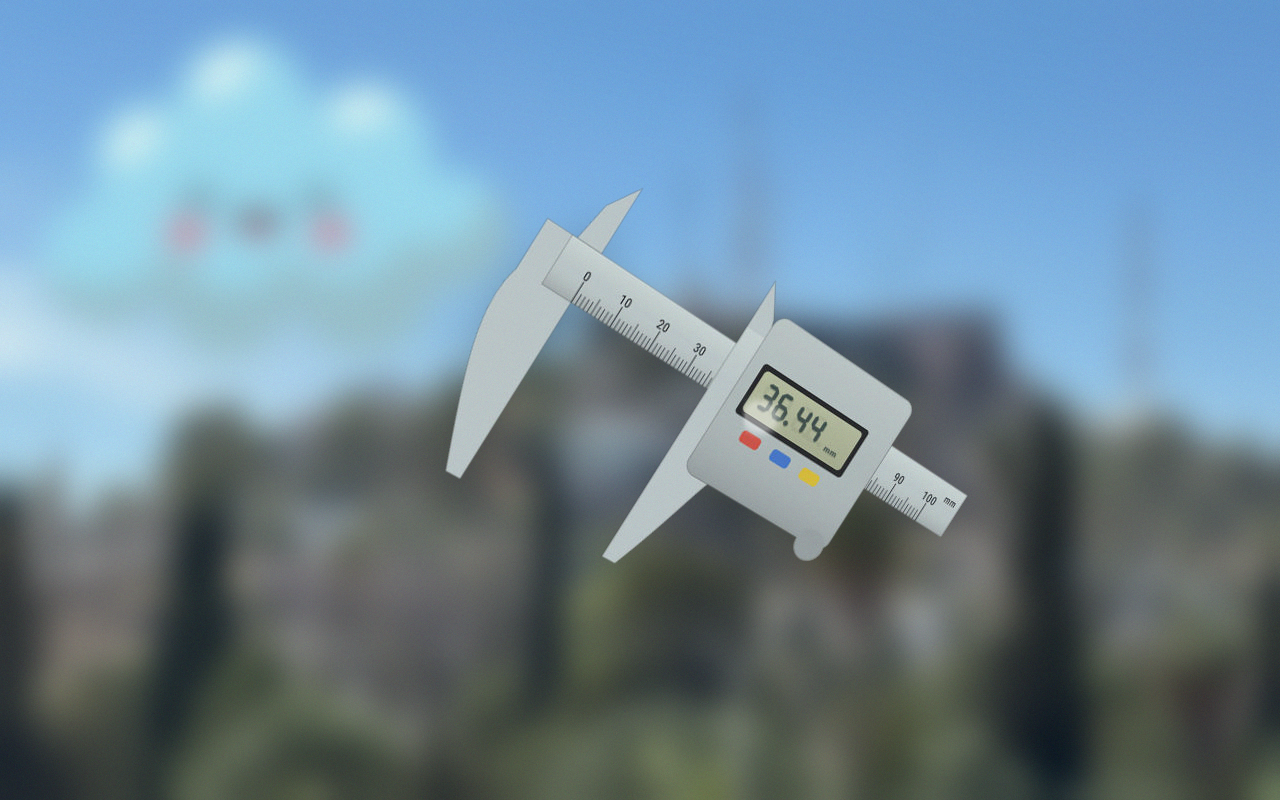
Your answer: 36.44mm
